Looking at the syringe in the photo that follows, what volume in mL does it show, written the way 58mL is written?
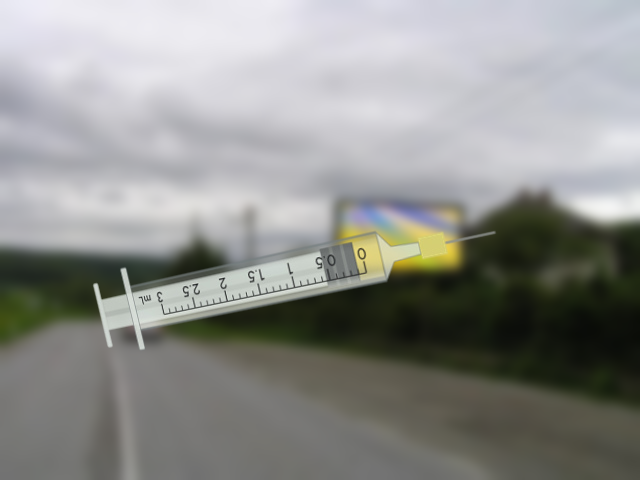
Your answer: 0.1mL
